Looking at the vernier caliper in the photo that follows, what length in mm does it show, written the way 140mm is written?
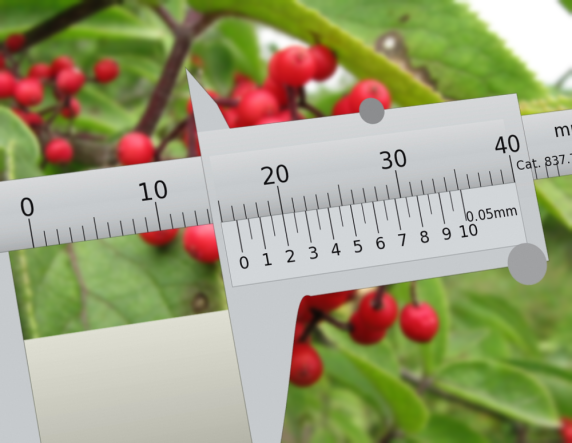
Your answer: 16.2mm
